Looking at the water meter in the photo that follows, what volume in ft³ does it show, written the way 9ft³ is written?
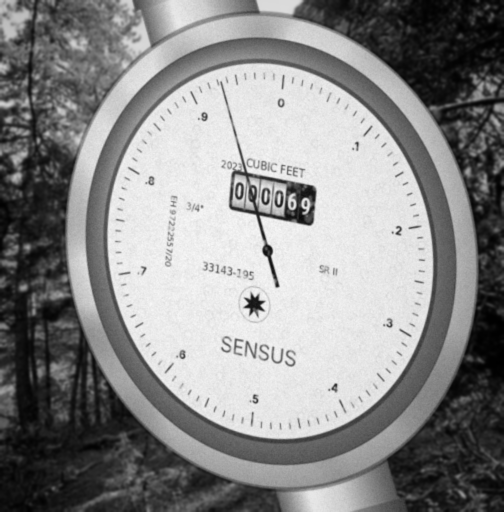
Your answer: 68.93ft³
